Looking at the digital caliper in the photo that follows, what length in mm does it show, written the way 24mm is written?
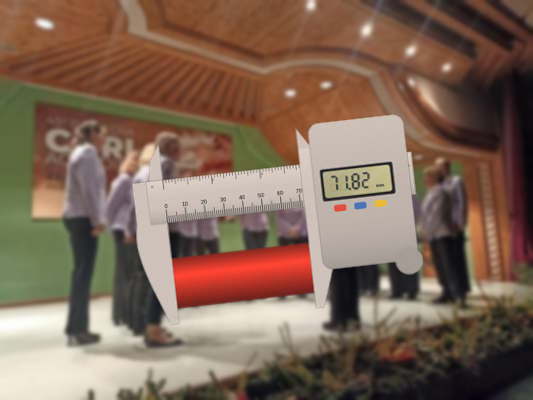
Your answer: 71.82mm
